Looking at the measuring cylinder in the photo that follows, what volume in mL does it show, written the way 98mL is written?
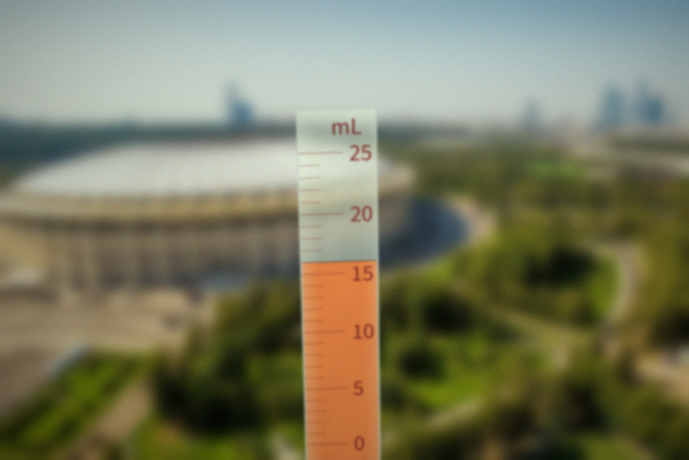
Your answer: 16mL
